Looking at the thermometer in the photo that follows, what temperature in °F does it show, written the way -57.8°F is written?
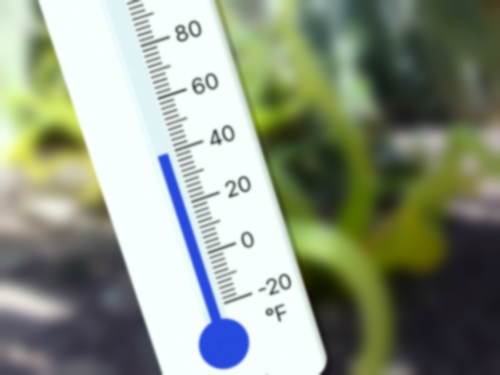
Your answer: 40°F
